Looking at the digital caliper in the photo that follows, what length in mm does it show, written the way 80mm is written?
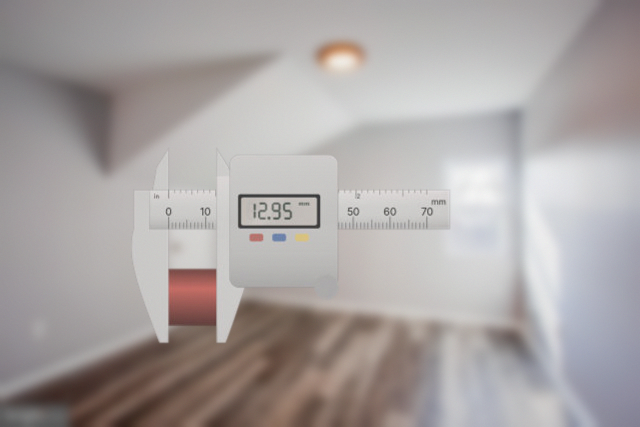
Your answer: 12.95mm
